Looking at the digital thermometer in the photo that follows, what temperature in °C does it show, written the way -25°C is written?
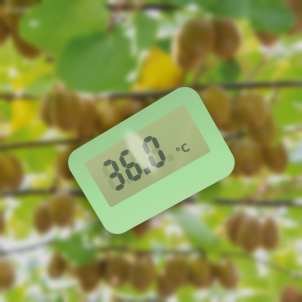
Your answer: 36.0°C
